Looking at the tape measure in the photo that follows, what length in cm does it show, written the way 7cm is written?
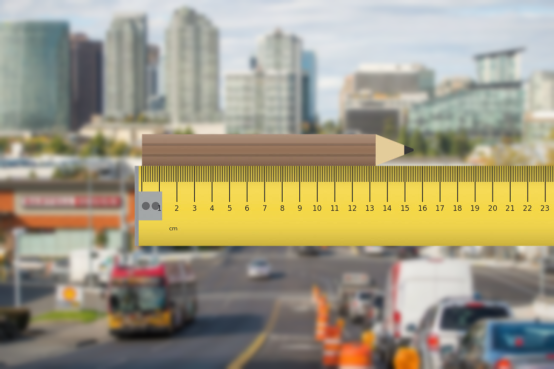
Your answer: 15.5cm
